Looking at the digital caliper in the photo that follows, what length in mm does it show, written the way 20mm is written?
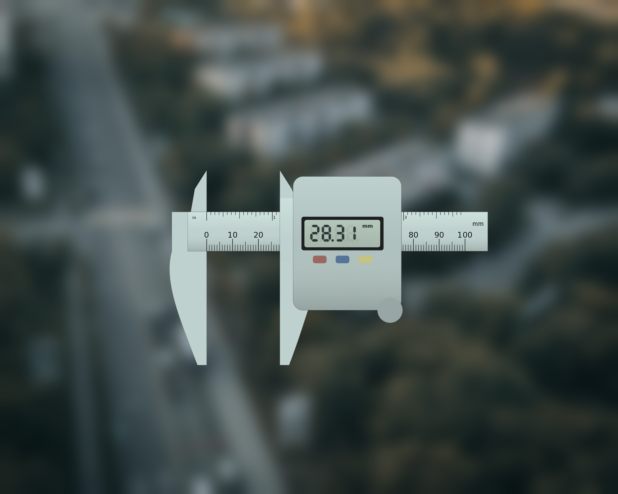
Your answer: 28.31mm
